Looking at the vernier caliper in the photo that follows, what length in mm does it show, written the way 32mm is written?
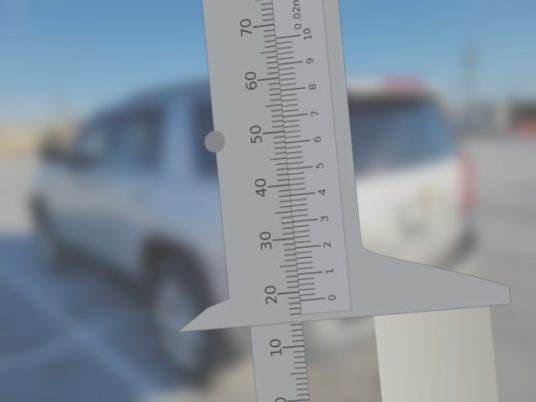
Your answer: 18.4mm
